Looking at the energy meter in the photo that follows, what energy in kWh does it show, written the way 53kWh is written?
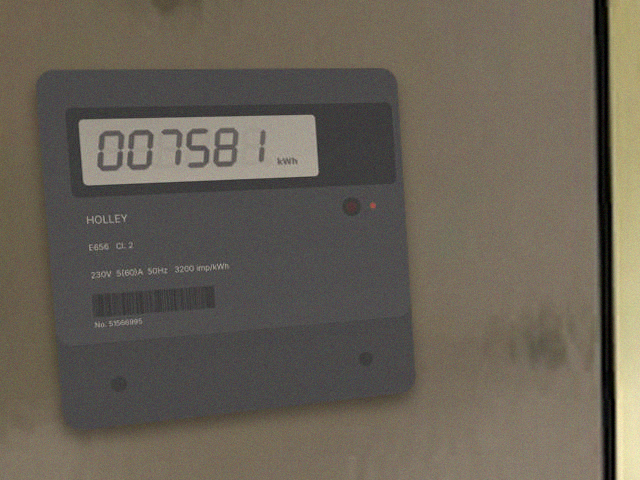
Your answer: 7581kWh
